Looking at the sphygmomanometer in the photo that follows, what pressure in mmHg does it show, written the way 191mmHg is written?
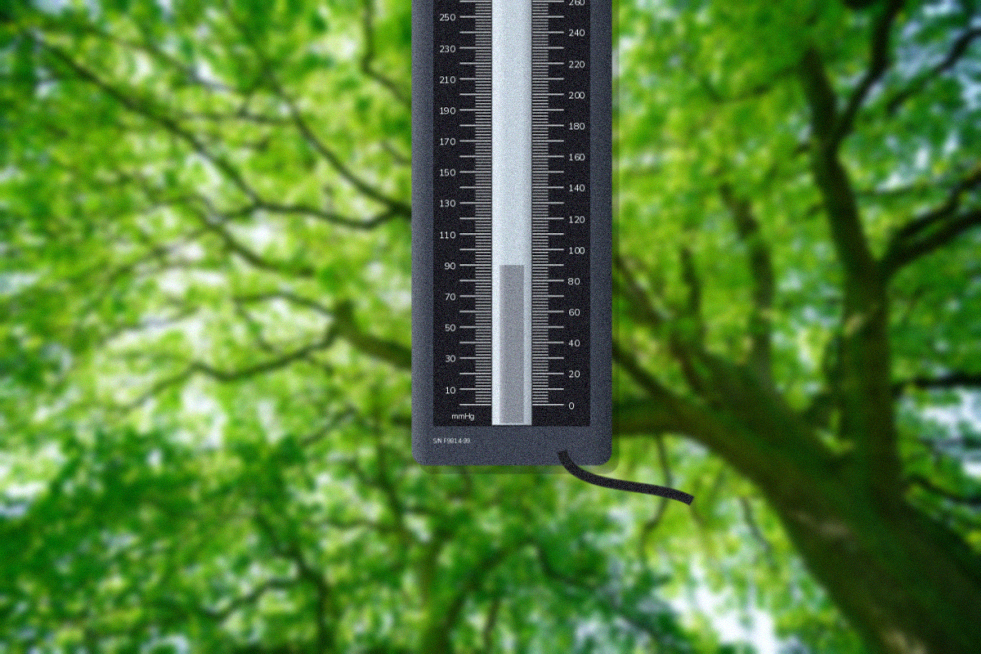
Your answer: 90mmHg
